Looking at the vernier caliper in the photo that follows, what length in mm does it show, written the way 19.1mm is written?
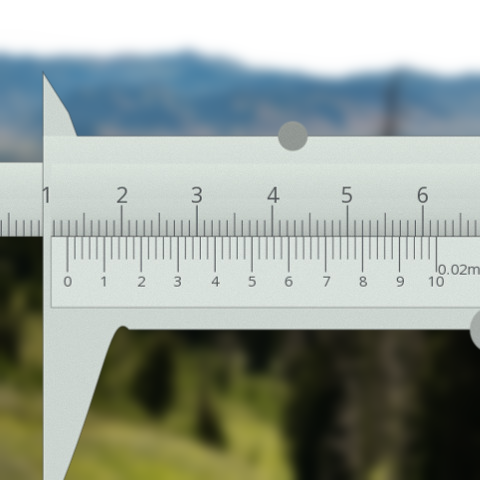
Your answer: 12.8mm
